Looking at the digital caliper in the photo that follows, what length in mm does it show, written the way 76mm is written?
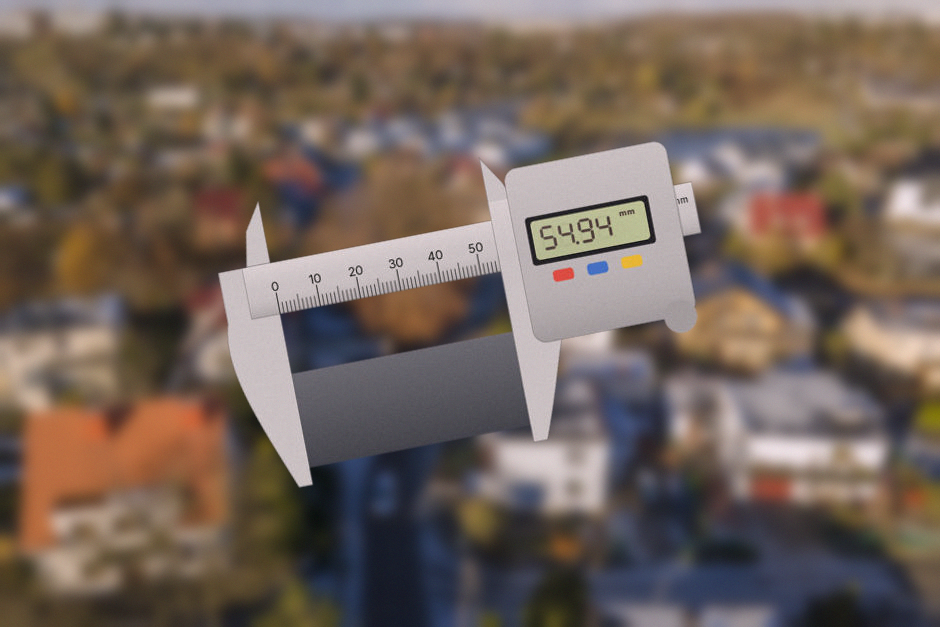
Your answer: 54.94mm
